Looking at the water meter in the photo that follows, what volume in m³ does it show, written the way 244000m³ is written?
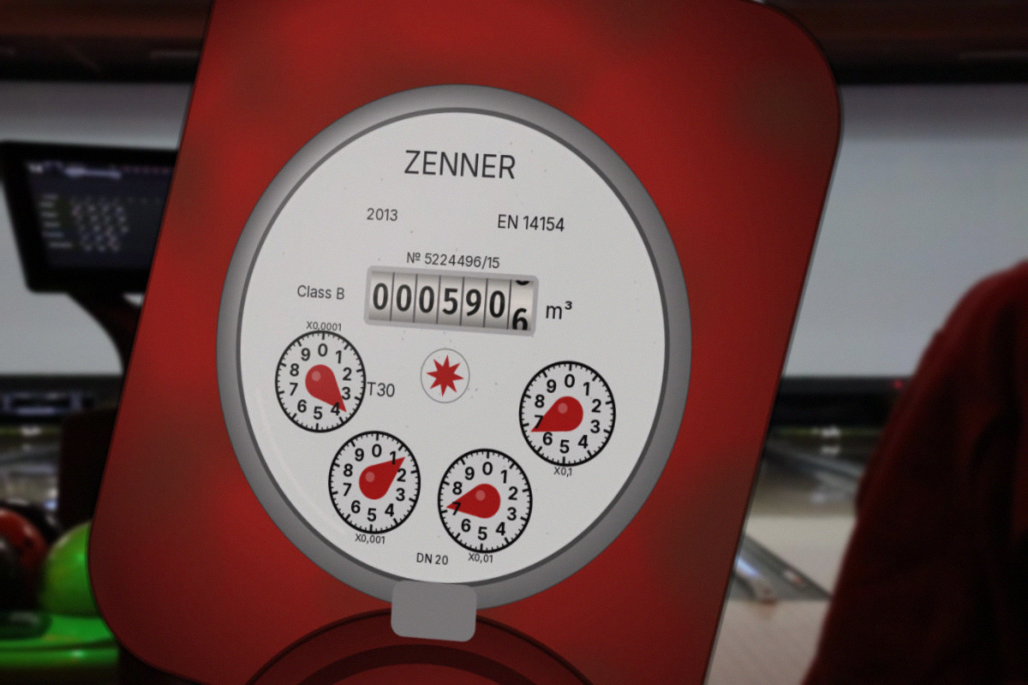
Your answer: 5905.6713m³
